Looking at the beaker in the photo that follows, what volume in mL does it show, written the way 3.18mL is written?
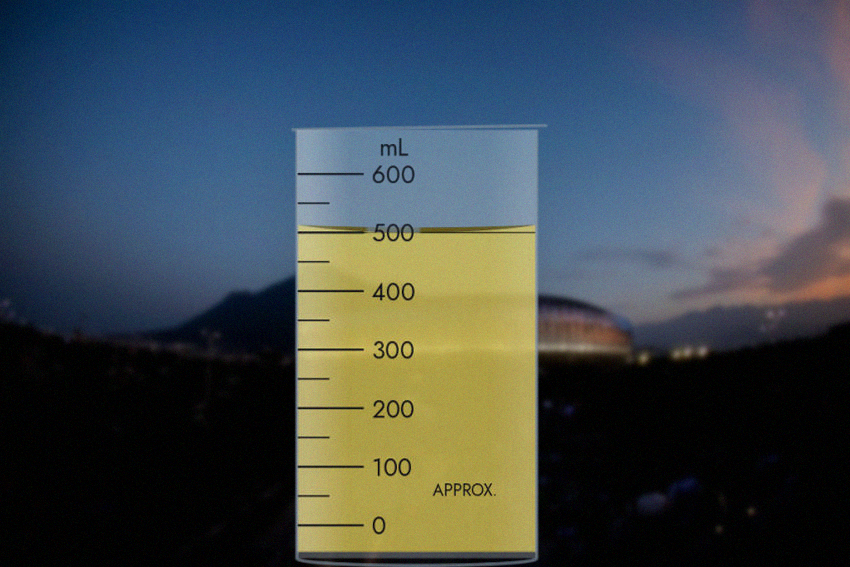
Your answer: 500mL
